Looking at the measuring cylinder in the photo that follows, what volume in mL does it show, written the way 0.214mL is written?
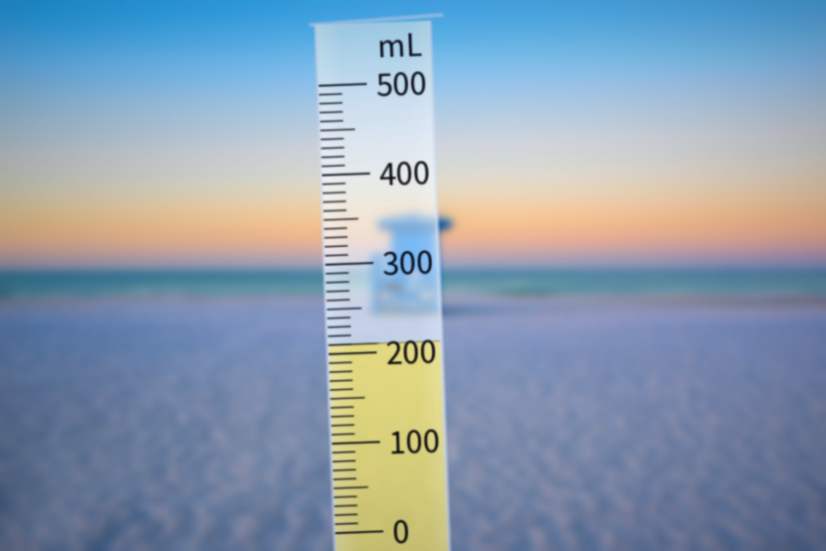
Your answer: 210mL
